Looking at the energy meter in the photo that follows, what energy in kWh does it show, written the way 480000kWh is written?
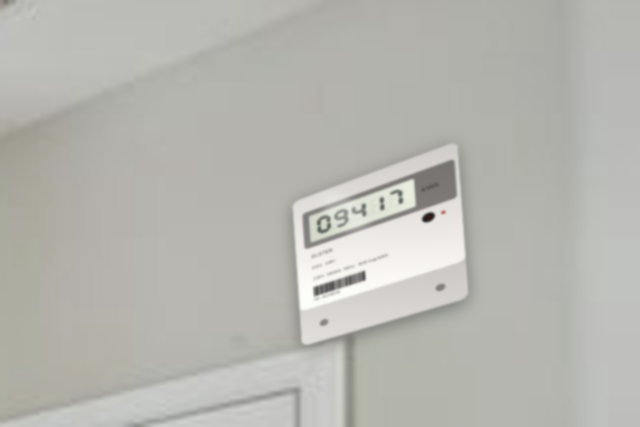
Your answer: 9417kWh
